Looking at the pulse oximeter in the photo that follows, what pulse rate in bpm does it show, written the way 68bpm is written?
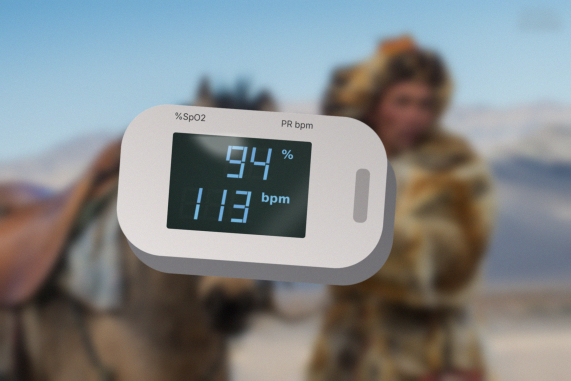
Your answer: 113bpm
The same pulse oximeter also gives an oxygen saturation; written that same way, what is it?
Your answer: 94%
